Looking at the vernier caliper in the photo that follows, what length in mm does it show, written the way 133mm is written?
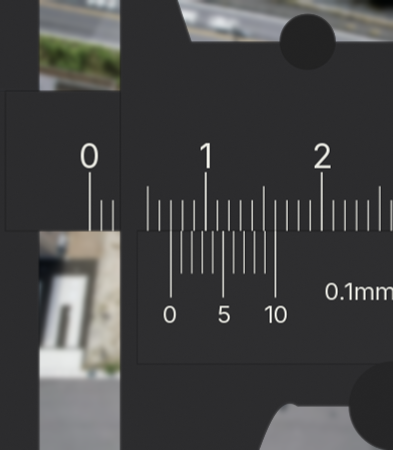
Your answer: 7.0mm
